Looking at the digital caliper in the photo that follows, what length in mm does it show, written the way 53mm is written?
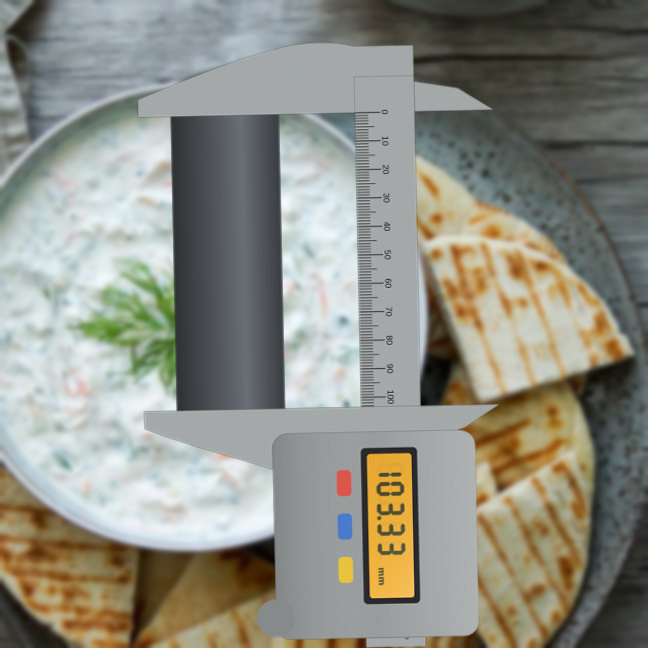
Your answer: 103.33mm
